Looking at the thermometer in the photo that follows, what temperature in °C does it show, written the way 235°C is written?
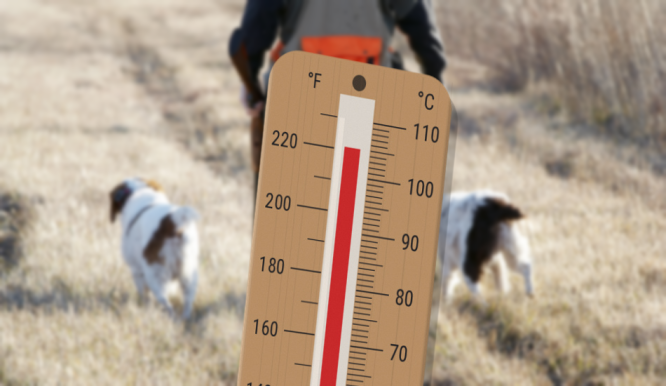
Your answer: 105°C
